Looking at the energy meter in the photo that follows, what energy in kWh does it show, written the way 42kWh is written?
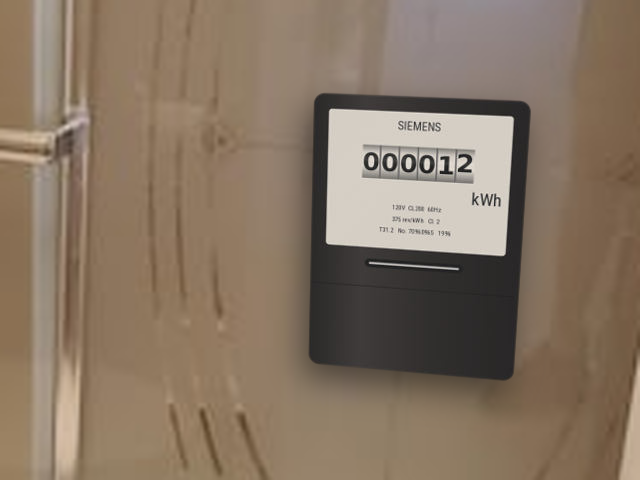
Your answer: 12kWh
